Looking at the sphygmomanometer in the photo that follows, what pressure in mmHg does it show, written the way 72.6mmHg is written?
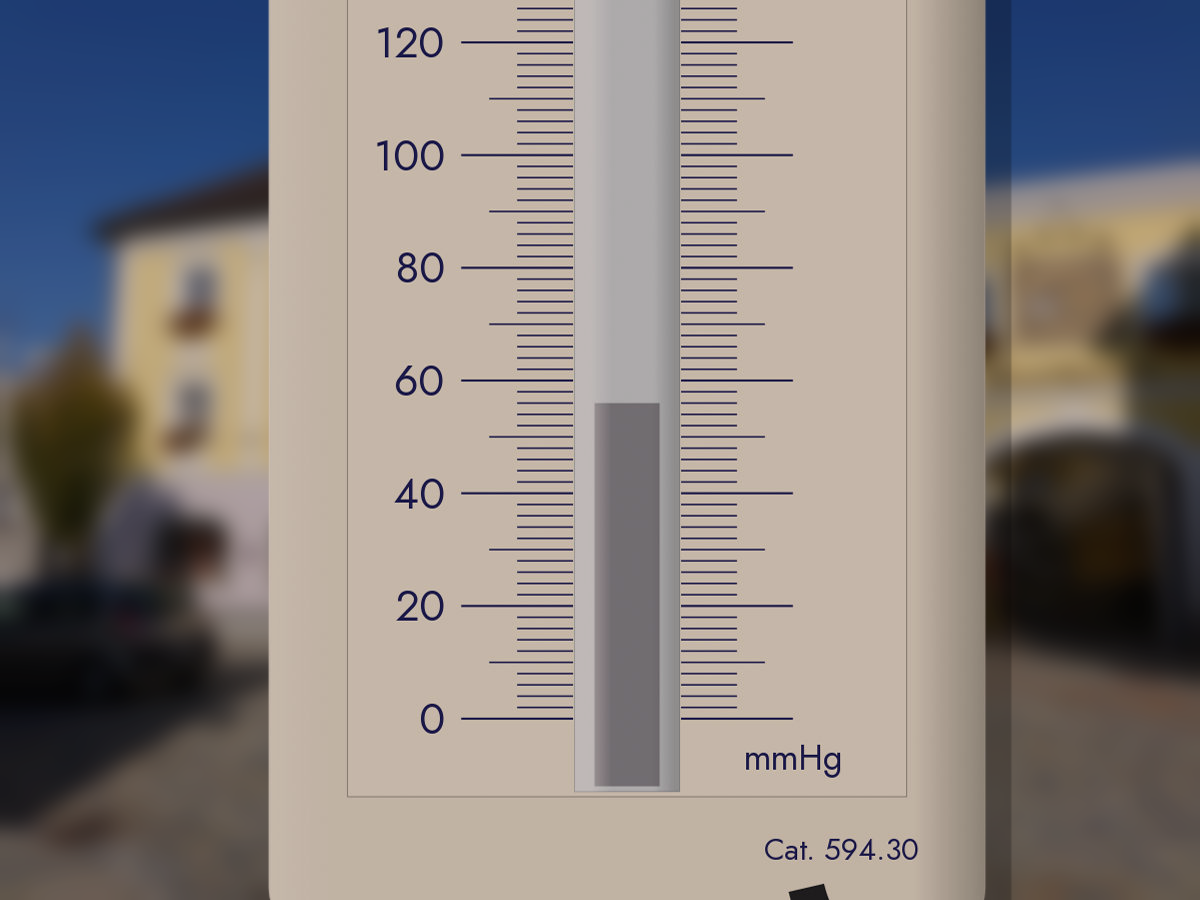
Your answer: 56mmHg
